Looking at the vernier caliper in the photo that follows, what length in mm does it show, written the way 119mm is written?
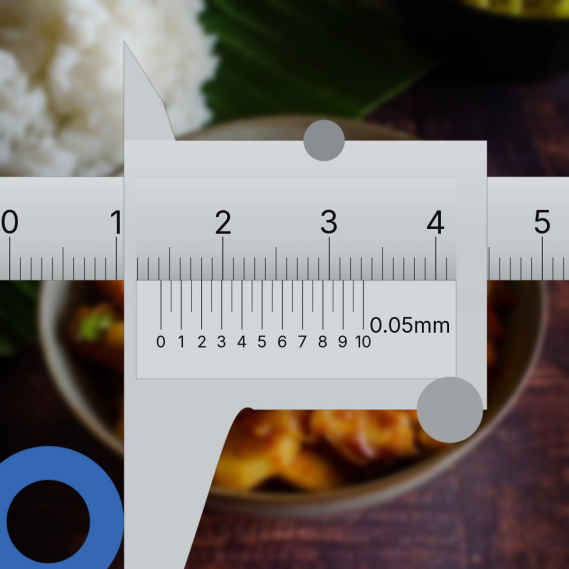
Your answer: 14.2mm
